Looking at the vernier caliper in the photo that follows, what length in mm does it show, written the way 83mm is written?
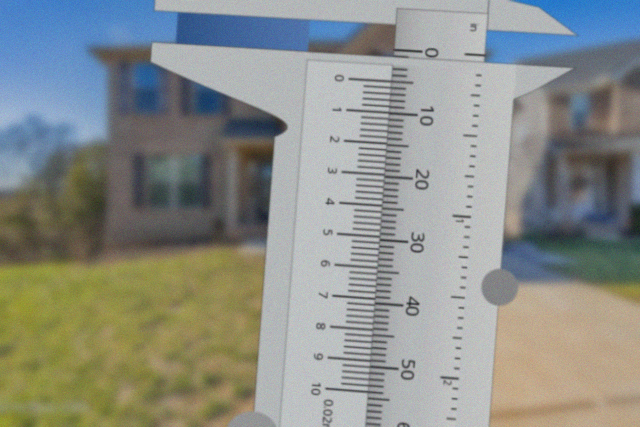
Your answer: 5.0mm
